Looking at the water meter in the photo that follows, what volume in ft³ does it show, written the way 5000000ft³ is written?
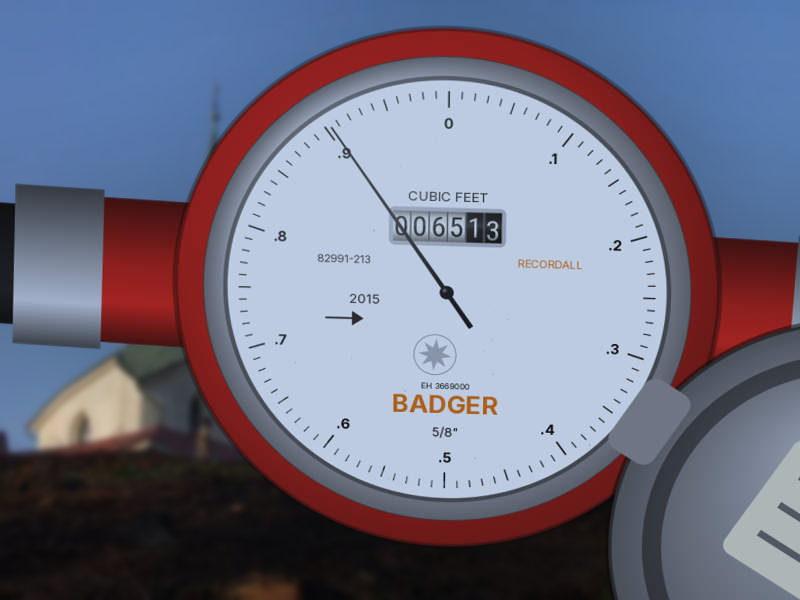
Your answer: 6512.90ft³
